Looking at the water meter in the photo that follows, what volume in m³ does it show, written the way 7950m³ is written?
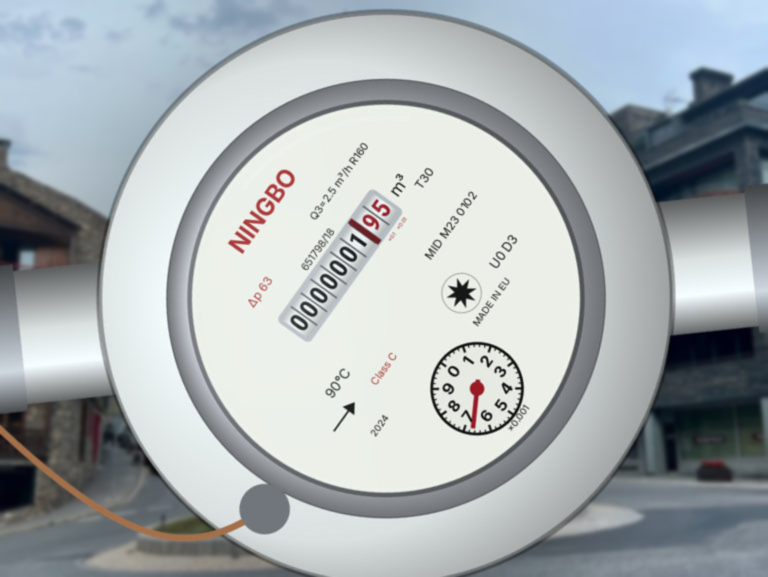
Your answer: 1.956m³
